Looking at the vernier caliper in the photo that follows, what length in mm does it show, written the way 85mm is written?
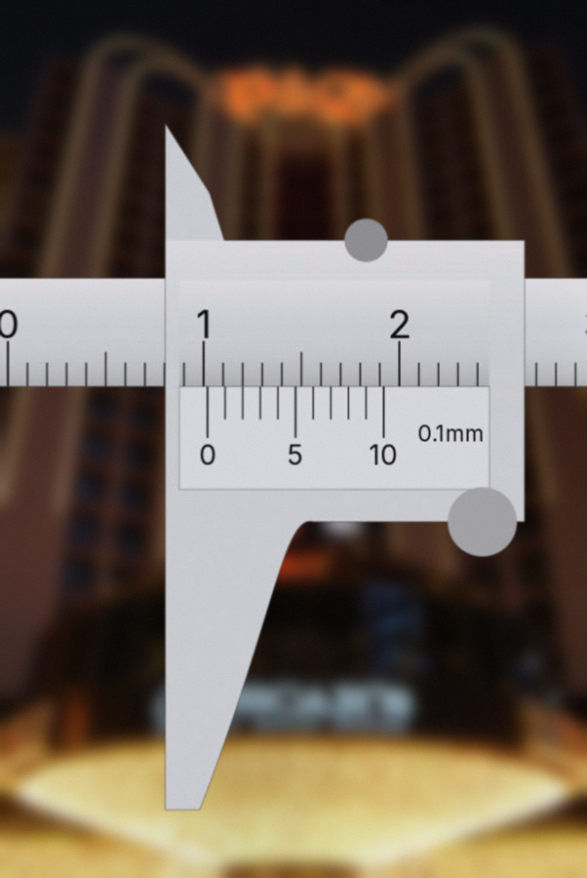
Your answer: 10.2mm
